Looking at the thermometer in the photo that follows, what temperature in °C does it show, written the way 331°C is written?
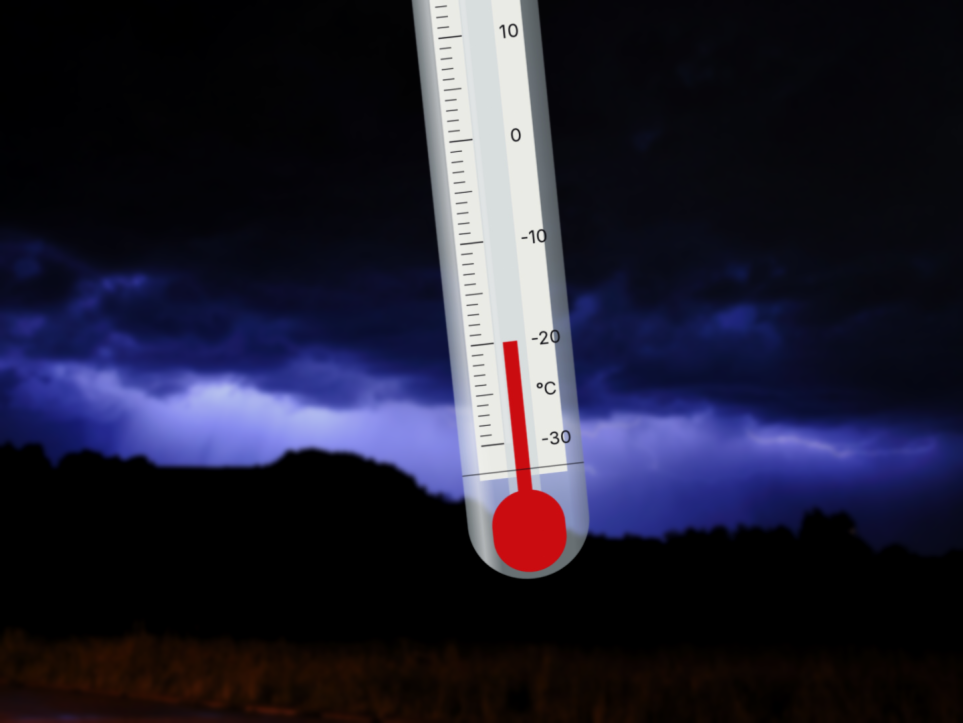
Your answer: -20°C
